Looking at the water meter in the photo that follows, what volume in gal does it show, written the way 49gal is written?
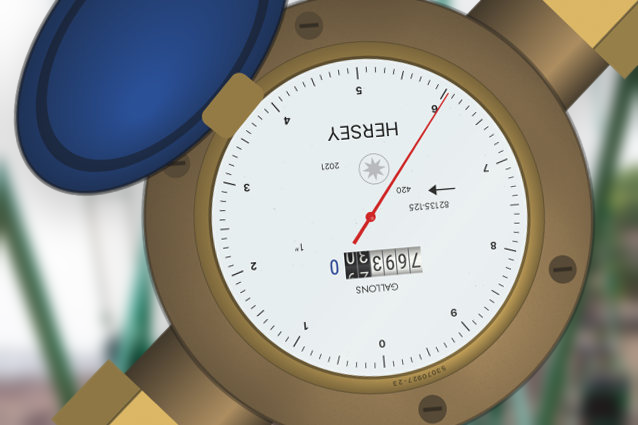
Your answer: 7693296.0gal
